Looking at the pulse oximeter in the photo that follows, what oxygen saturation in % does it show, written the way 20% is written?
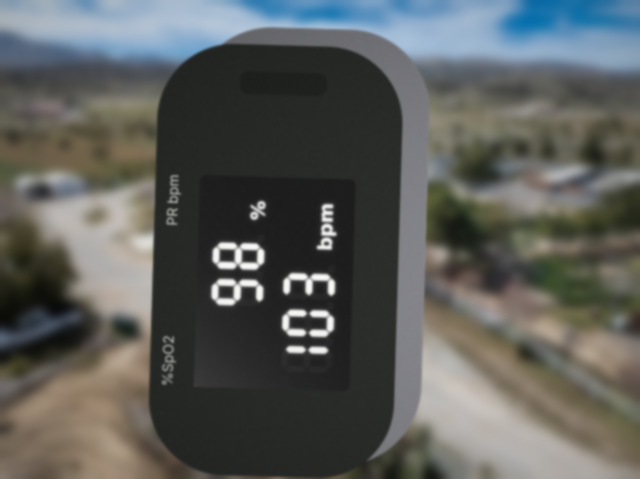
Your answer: 98%
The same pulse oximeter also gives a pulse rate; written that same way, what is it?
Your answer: 103bpm
